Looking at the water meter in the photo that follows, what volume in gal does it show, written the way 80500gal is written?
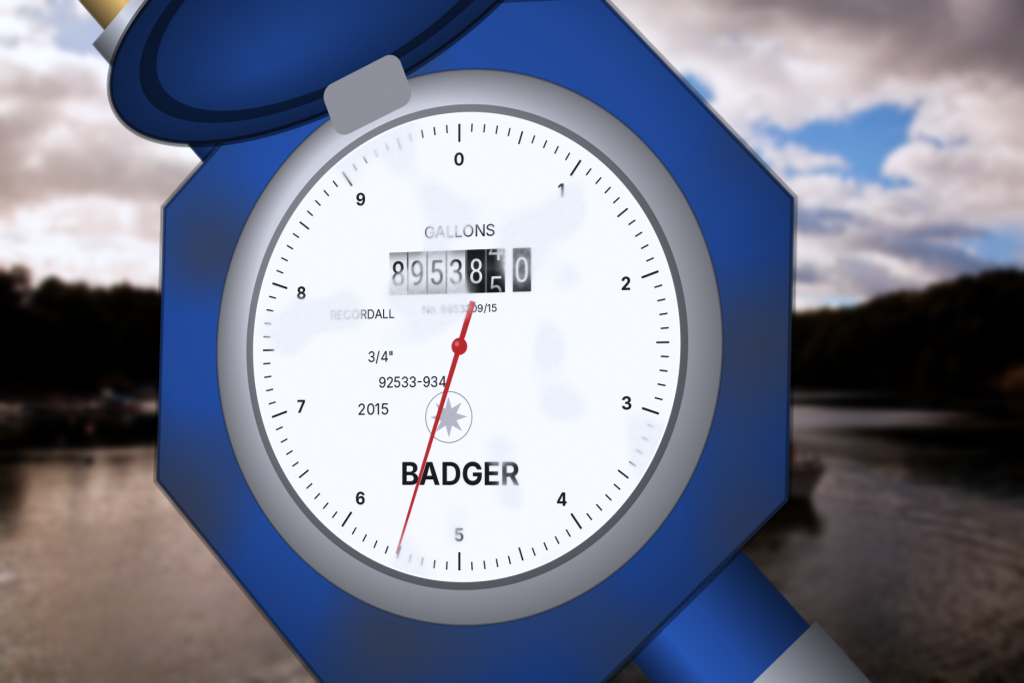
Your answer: 8953845.5gal
